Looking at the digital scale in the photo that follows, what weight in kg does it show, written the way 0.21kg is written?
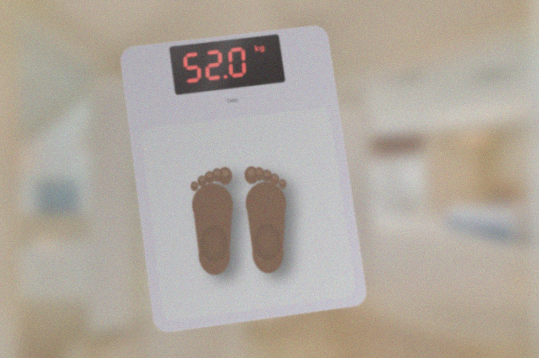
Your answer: 52.0kg
